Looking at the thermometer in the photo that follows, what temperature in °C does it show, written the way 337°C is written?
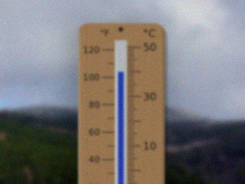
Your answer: 40°C
